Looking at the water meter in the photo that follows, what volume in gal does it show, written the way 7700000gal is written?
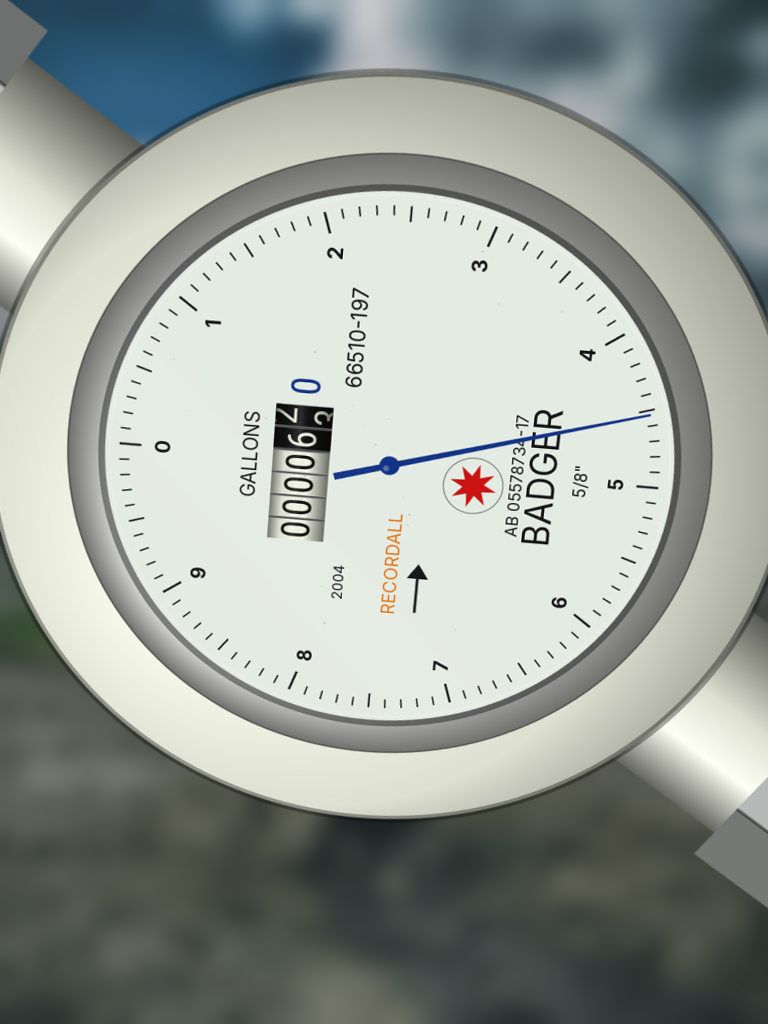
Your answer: 624.5gal
